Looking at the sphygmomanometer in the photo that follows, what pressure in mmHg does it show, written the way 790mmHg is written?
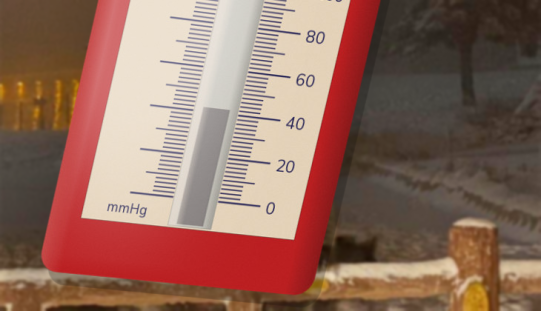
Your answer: 42mmHg
